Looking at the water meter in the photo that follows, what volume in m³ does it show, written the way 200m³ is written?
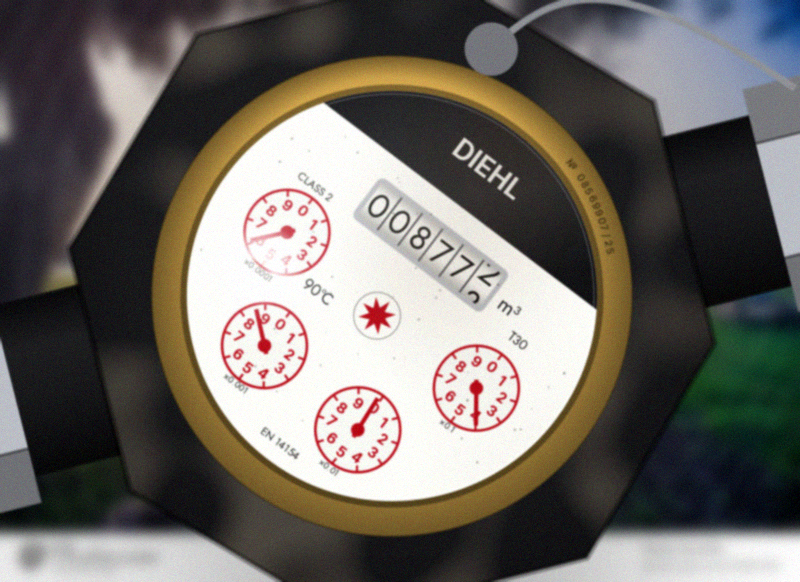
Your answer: 8772.3986m³
